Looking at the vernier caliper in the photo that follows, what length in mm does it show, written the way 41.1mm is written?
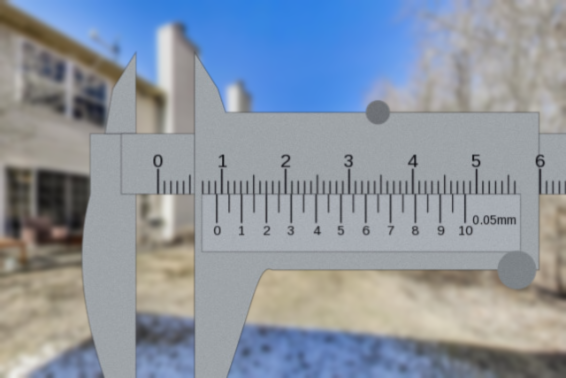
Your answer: 9.2mm
